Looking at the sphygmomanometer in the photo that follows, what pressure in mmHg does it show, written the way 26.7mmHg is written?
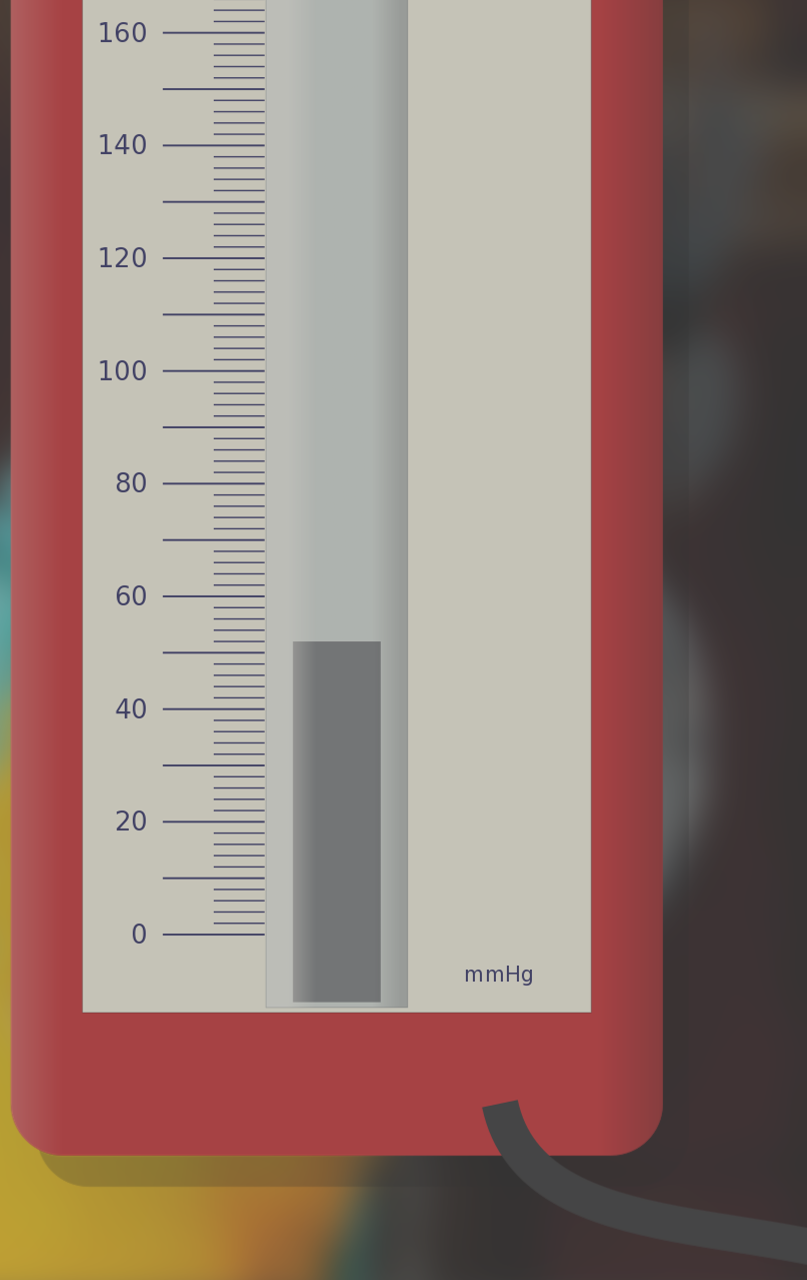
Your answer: 52mmHg
